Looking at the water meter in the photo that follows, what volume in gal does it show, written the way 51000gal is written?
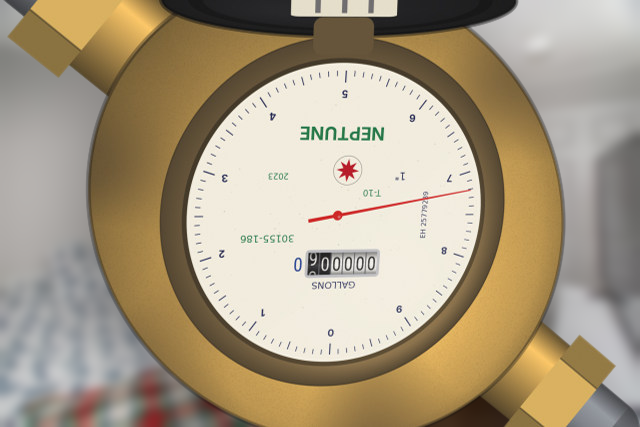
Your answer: 57.2gal
